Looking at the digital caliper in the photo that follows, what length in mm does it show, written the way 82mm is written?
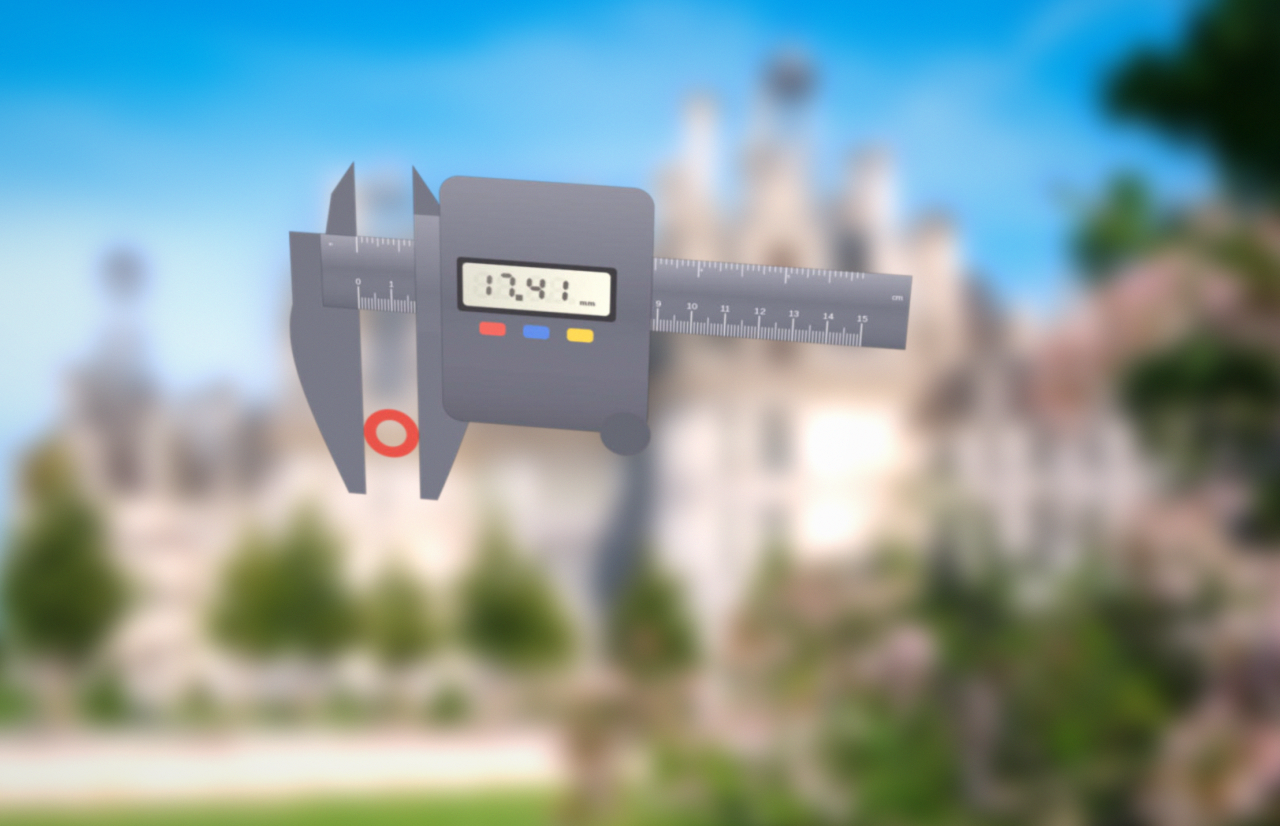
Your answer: 17.41mm
